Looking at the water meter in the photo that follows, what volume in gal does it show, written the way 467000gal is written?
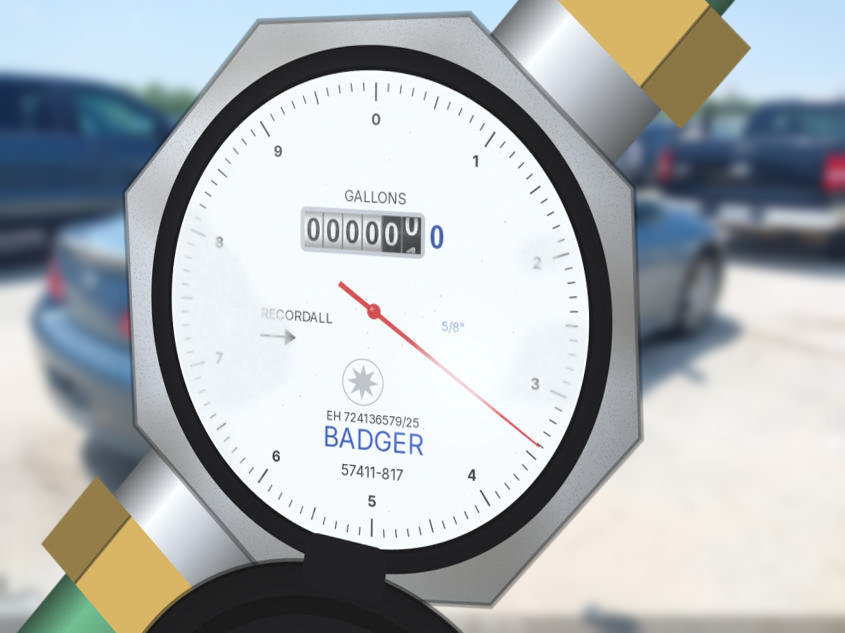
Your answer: 3.4gal
